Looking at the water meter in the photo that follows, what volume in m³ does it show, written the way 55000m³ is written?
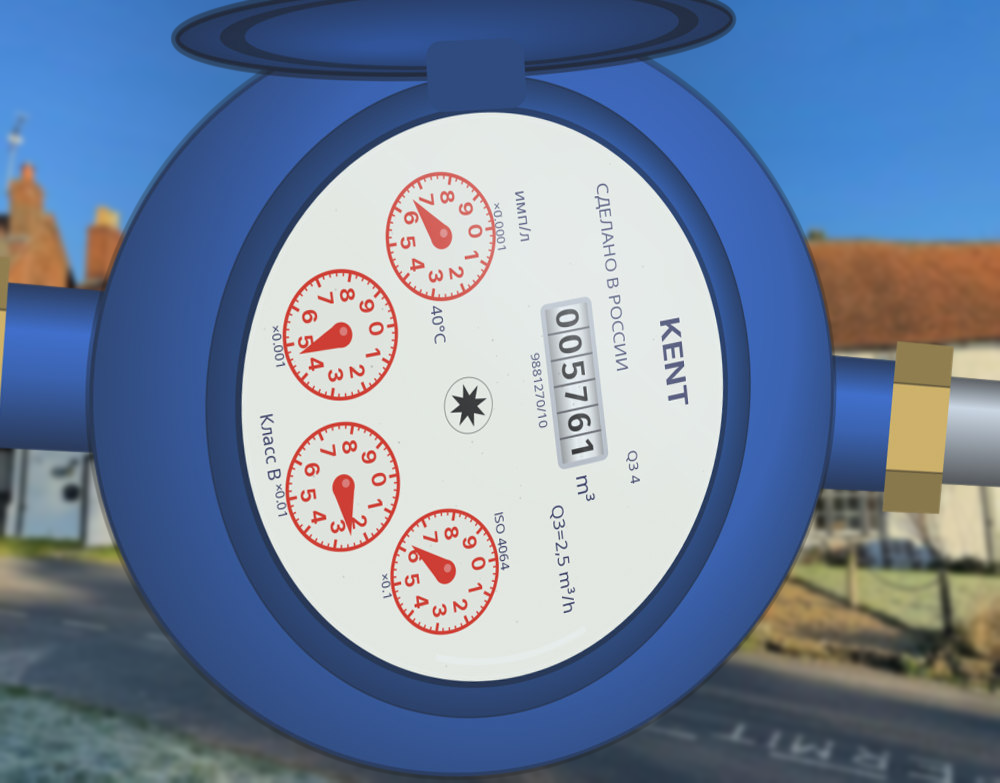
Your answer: 5761.6246m³
